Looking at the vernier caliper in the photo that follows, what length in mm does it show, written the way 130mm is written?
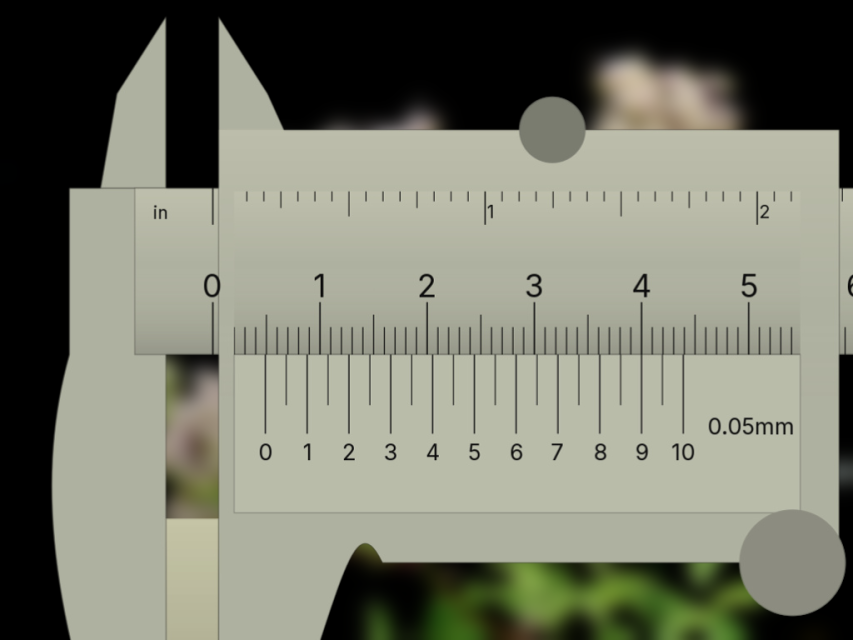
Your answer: 4.9mm
